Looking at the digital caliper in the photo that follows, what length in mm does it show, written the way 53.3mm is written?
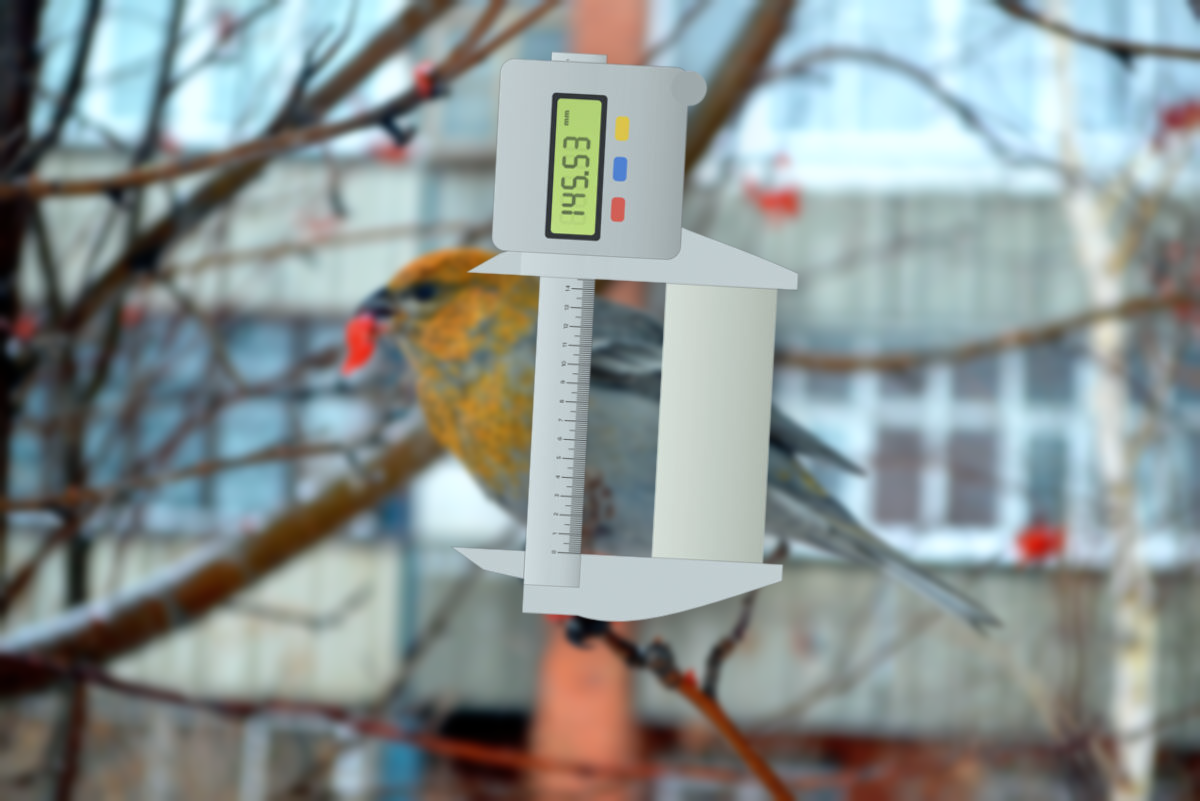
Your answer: 145.53mm
